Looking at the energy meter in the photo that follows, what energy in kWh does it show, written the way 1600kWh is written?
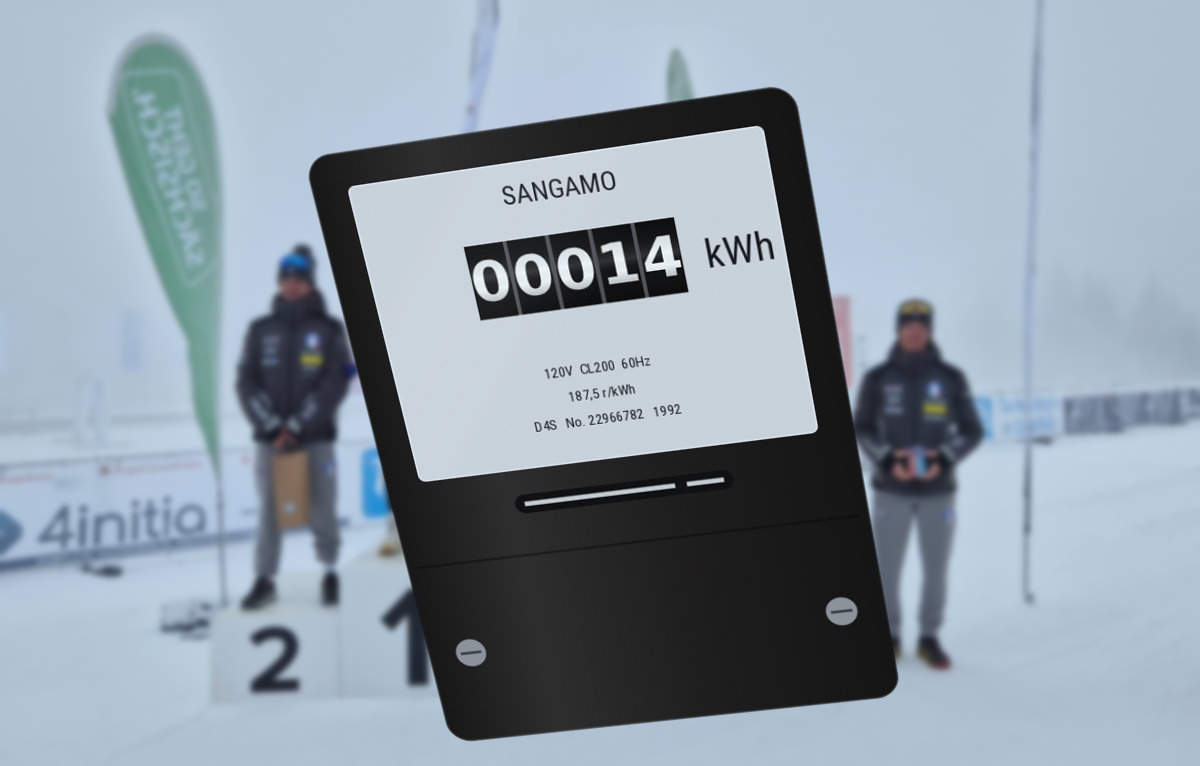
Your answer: 14kWh
